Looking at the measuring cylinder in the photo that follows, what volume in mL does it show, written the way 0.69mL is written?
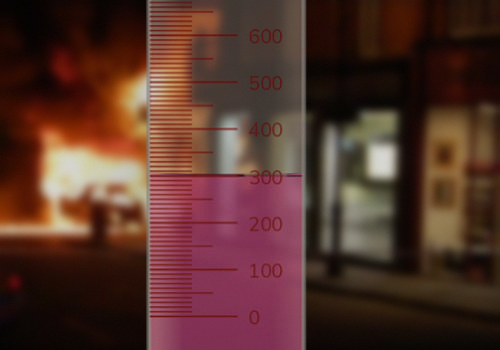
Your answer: 300mL
